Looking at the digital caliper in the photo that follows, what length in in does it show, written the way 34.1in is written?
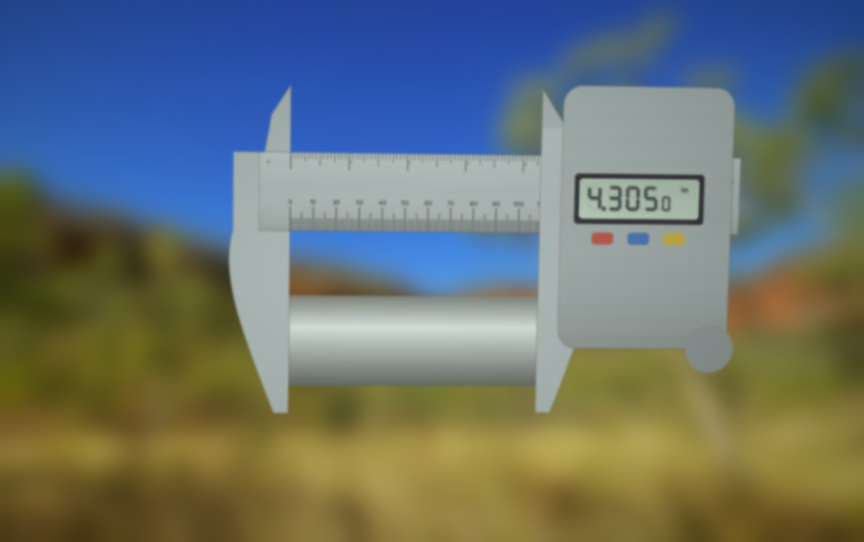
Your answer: 4.3050in
